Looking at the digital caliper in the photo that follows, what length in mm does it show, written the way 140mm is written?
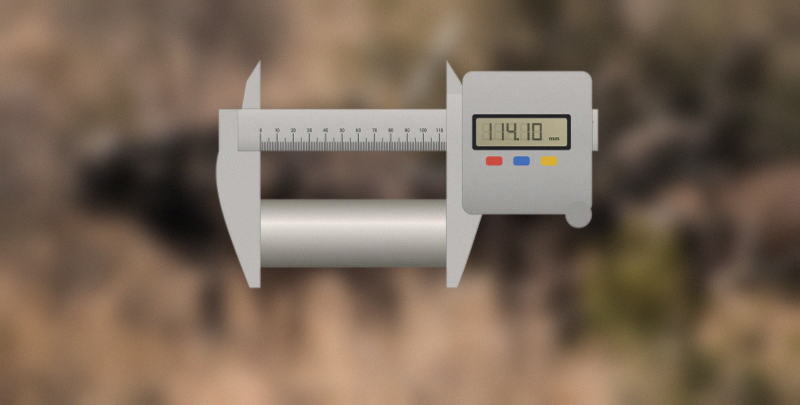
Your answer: 114.10mm
